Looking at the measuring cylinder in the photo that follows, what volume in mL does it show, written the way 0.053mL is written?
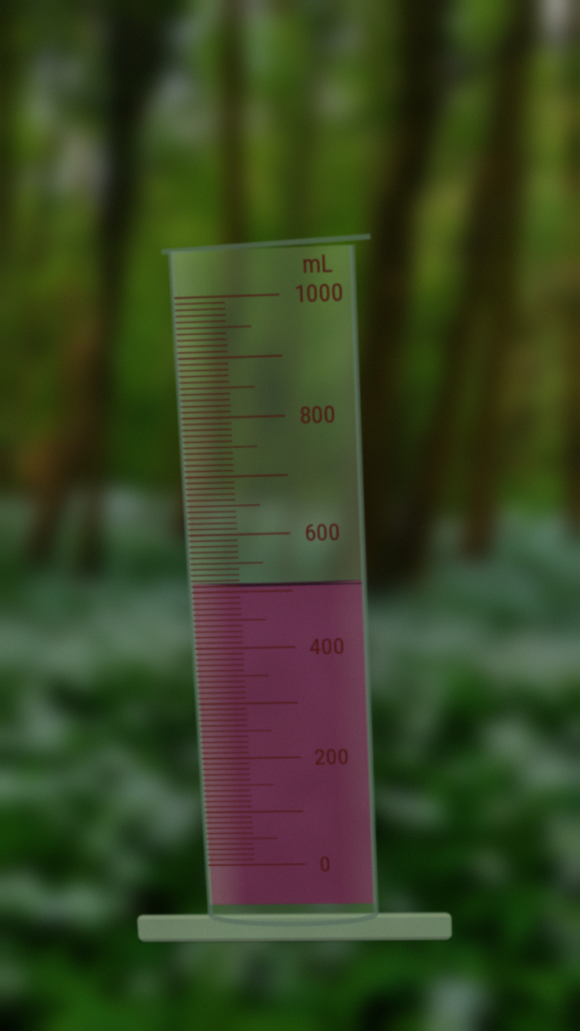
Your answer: 510mL
